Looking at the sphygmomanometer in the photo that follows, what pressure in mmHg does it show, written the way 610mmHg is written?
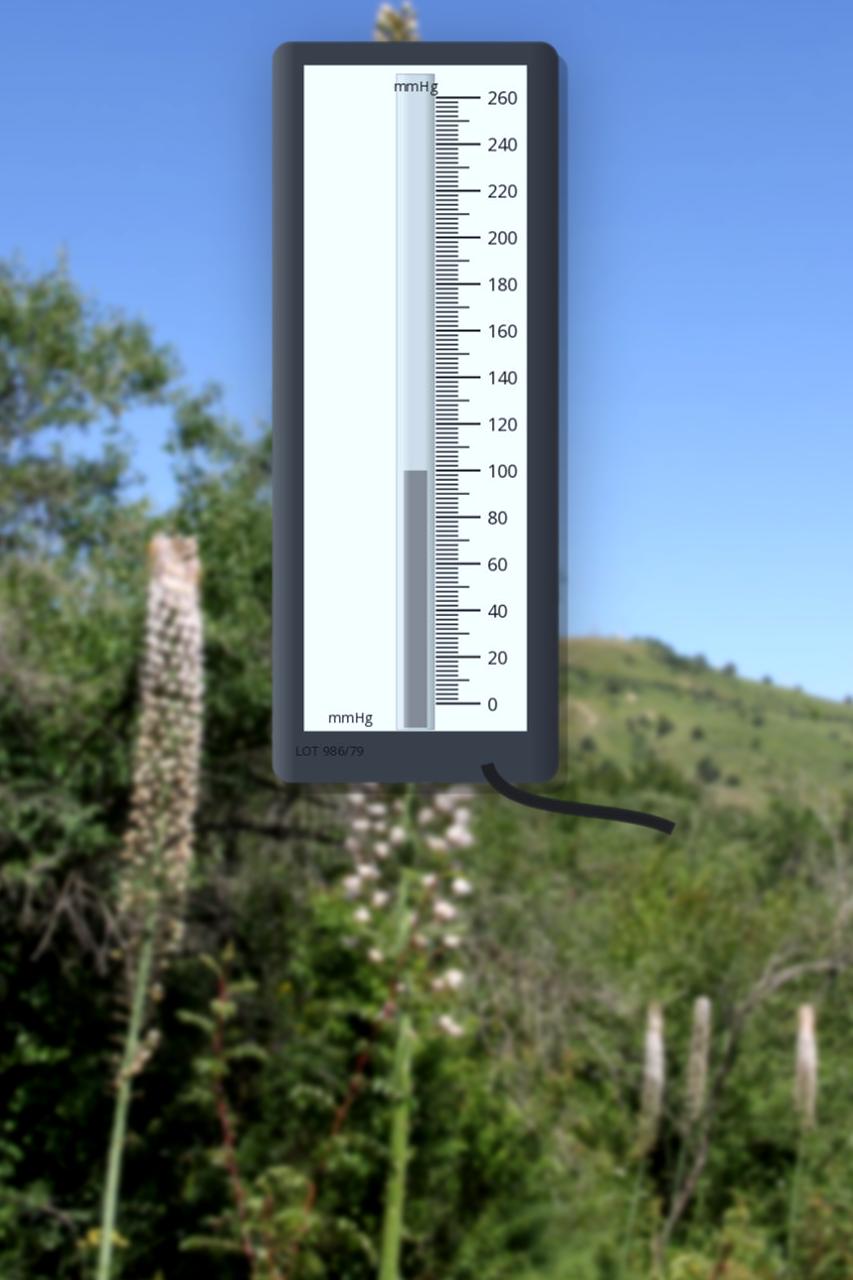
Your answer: 100mmHg
